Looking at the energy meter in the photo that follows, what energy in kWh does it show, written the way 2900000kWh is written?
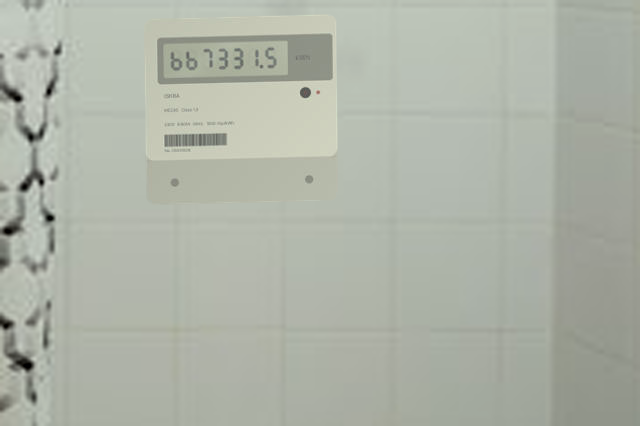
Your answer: 667331.5kWh
